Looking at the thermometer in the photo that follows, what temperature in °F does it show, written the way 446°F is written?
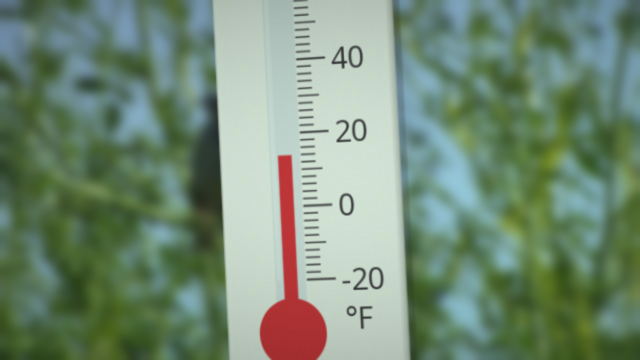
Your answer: 14°F
